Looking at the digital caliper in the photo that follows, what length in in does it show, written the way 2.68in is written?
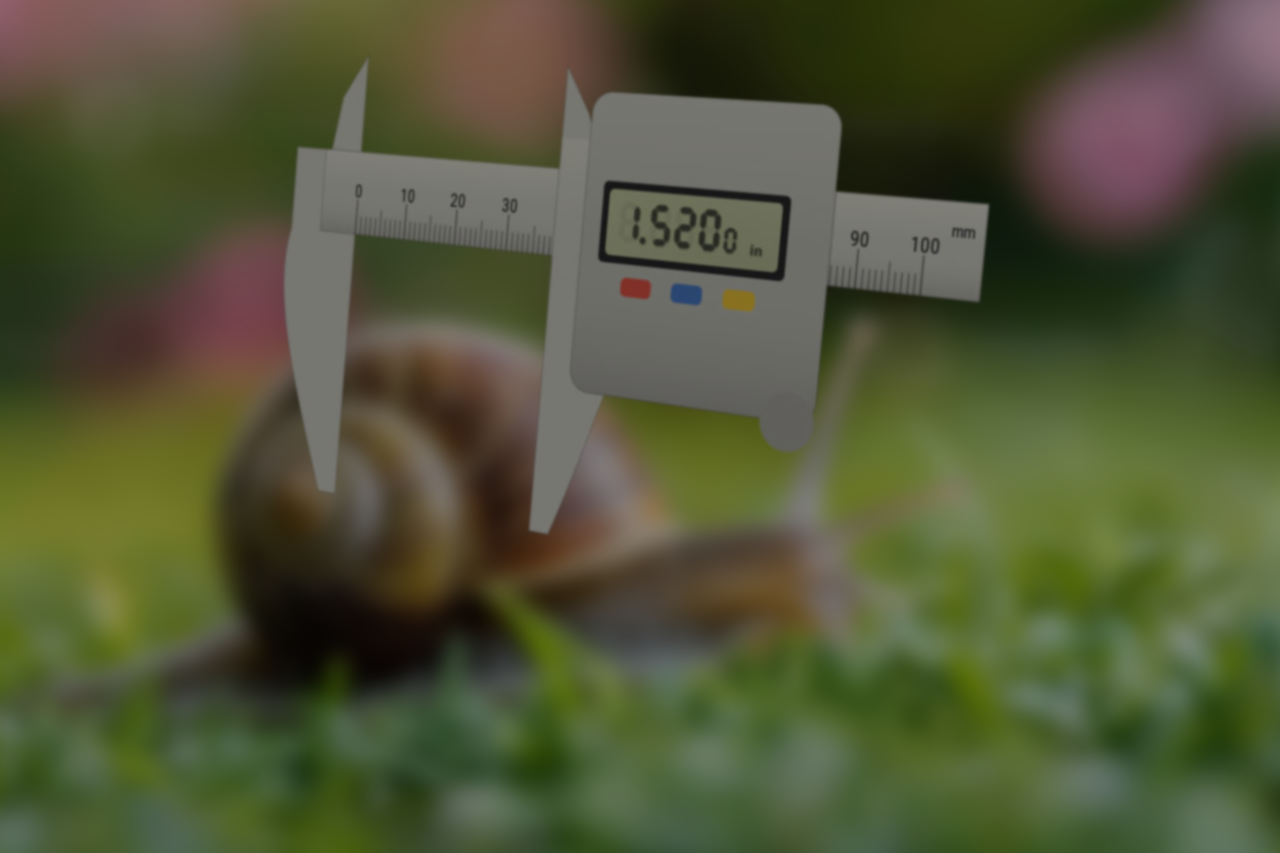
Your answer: 1.5200in
